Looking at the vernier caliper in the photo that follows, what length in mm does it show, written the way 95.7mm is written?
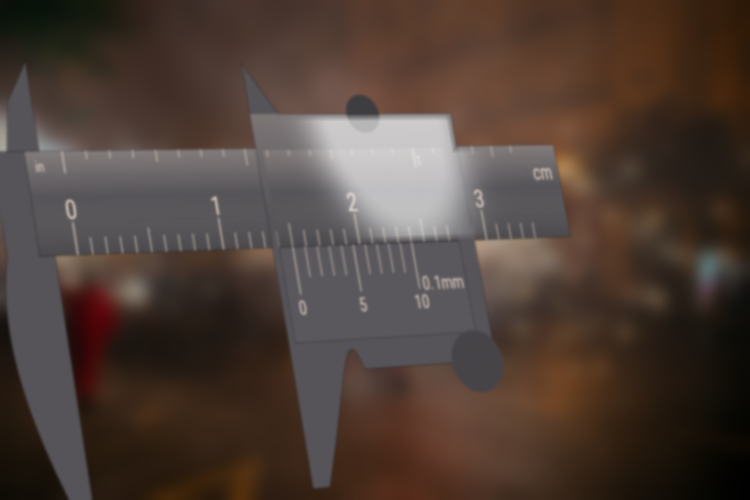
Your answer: 15.0mm
